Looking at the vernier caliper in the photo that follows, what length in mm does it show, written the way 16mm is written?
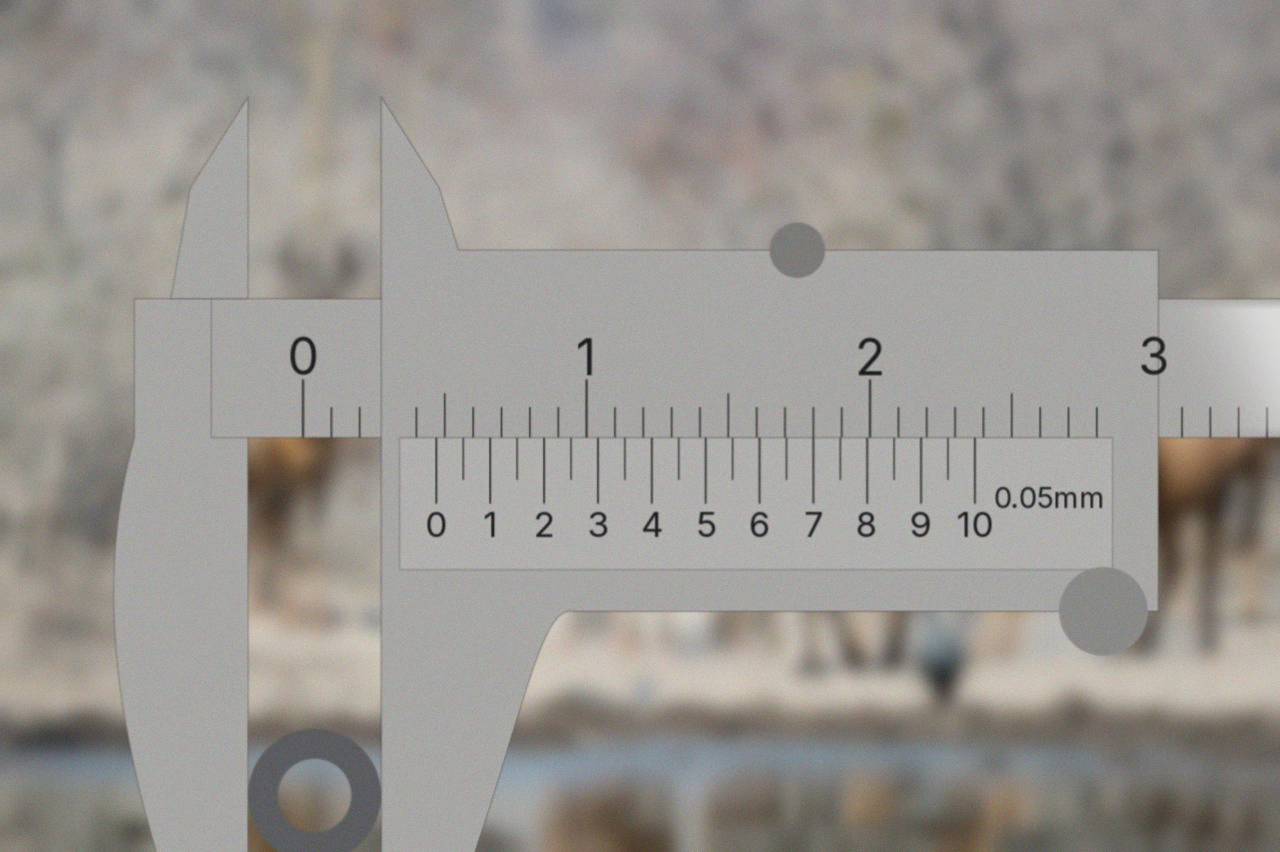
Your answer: 4.70mm
